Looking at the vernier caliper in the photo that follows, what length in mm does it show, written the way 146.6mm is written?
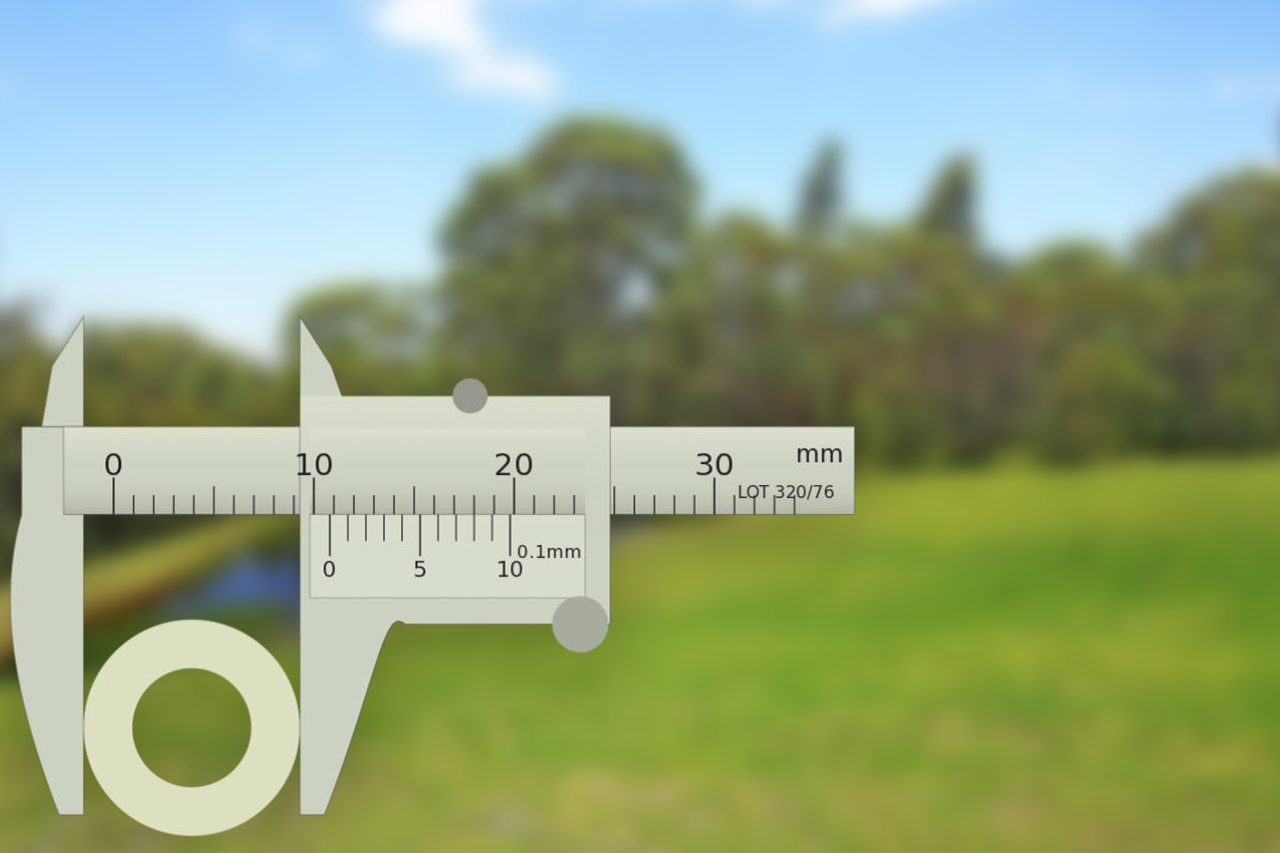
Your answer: 10.8mm
